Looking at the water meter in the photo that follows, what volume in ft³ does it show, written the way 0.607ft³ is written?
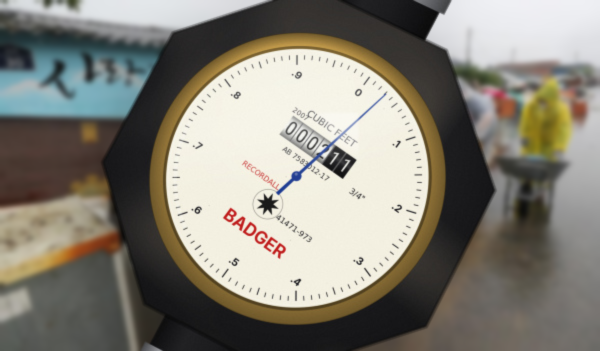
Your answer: 211.03ft³
